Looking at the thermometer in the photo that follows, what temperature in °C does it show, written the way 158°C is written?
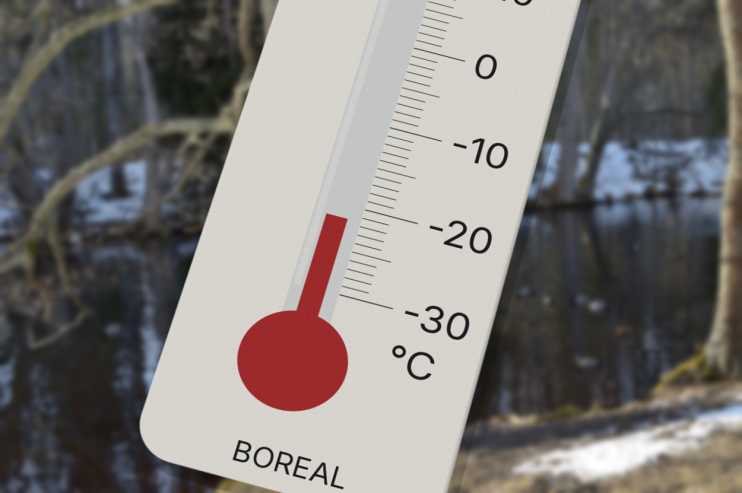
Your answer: -21.5°C
